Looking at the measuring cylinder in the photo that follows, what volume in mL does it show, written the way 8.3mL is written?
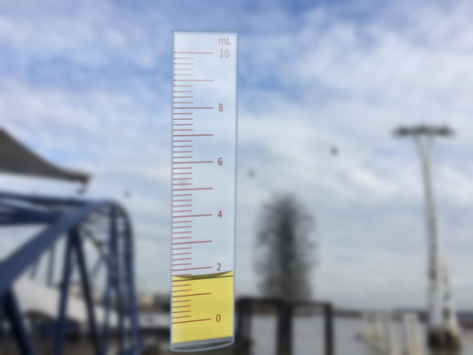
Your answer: 1.6mL
